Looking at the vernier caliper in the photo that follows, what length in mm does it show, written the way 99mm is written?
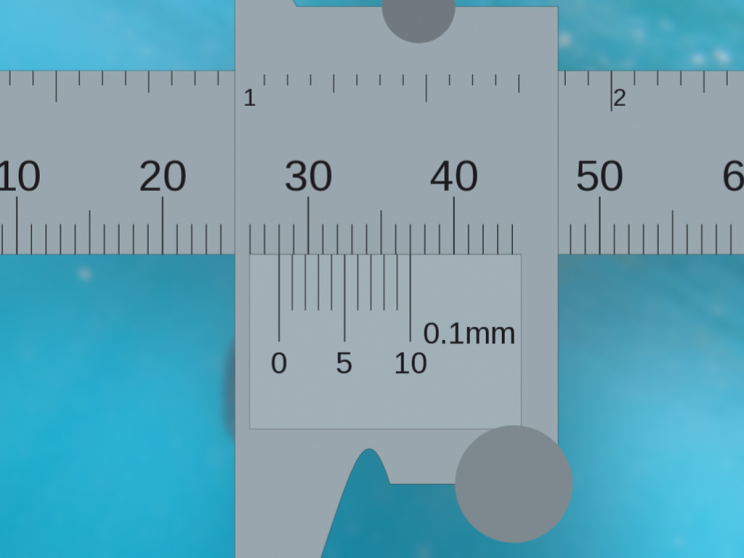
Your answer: 28.0mm
